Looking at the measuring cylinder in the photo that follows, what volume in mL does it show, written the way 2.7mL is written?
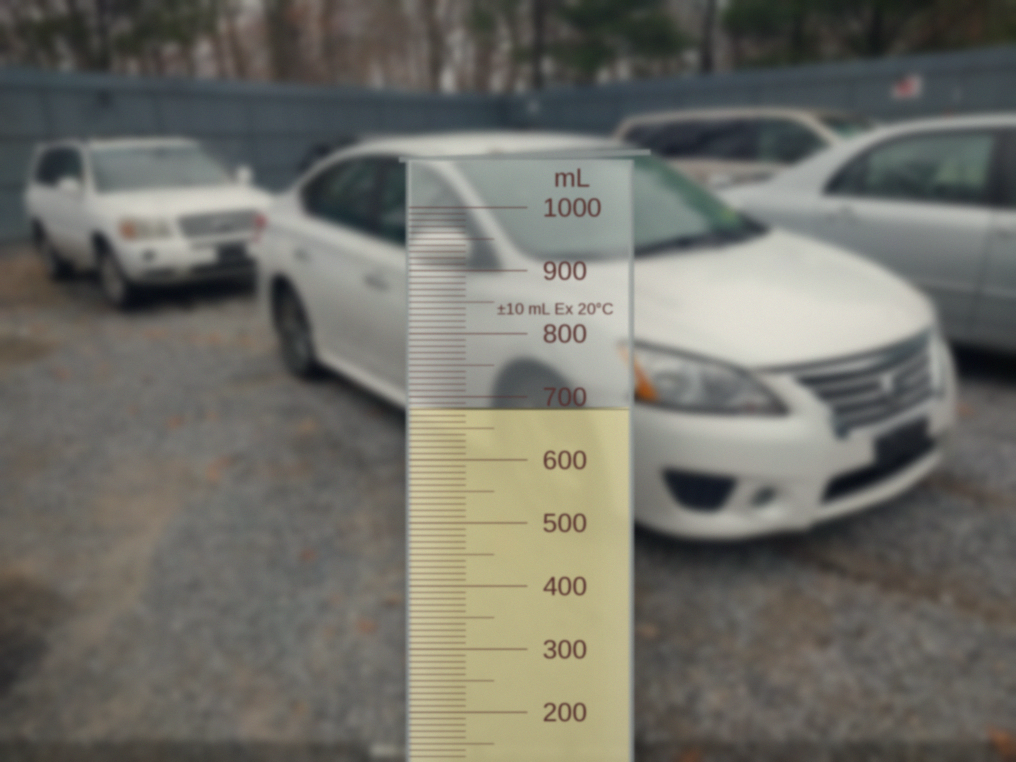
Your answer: 680mL
